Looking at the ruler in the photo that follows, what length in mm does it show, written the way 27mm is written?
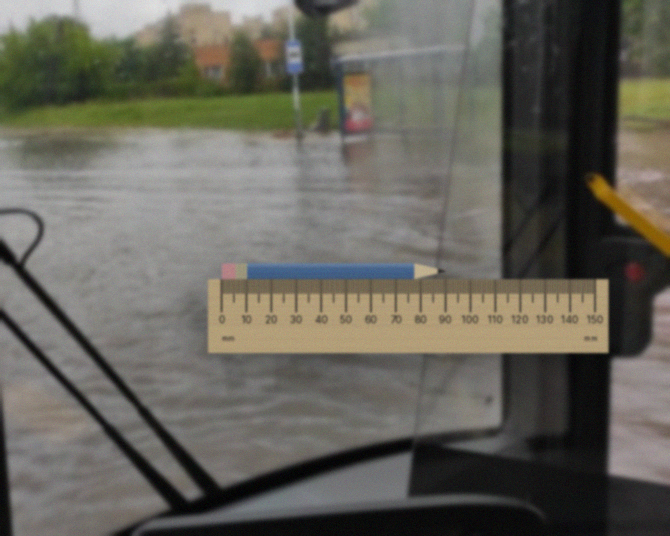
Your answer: 90mm
